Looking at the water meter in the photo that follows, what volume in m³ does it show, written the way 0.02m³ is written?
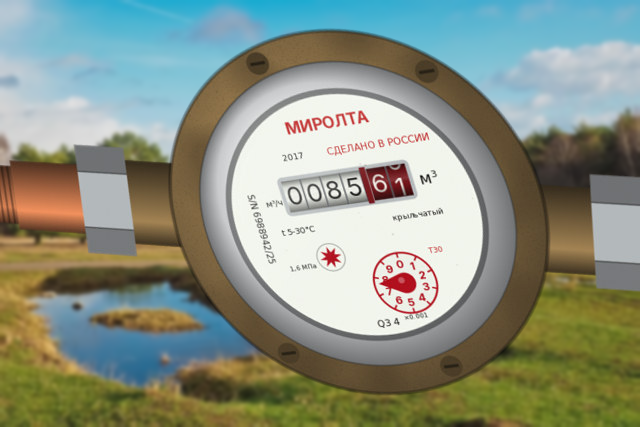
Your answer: 85.607m³
